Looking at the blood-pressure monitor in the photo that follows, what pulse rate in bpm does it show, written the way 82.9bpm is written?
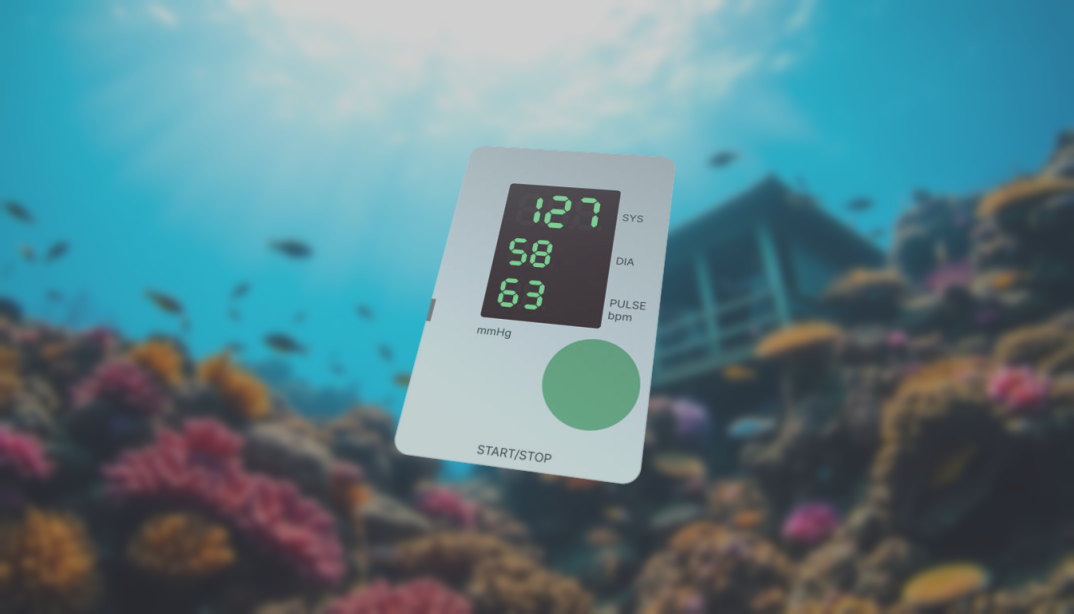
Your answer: 63bpm
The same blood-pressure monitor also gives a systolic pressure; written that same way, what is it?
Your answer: 127mmHg
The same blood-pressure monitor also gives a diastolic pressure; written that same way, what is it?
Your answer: 58mmHg
